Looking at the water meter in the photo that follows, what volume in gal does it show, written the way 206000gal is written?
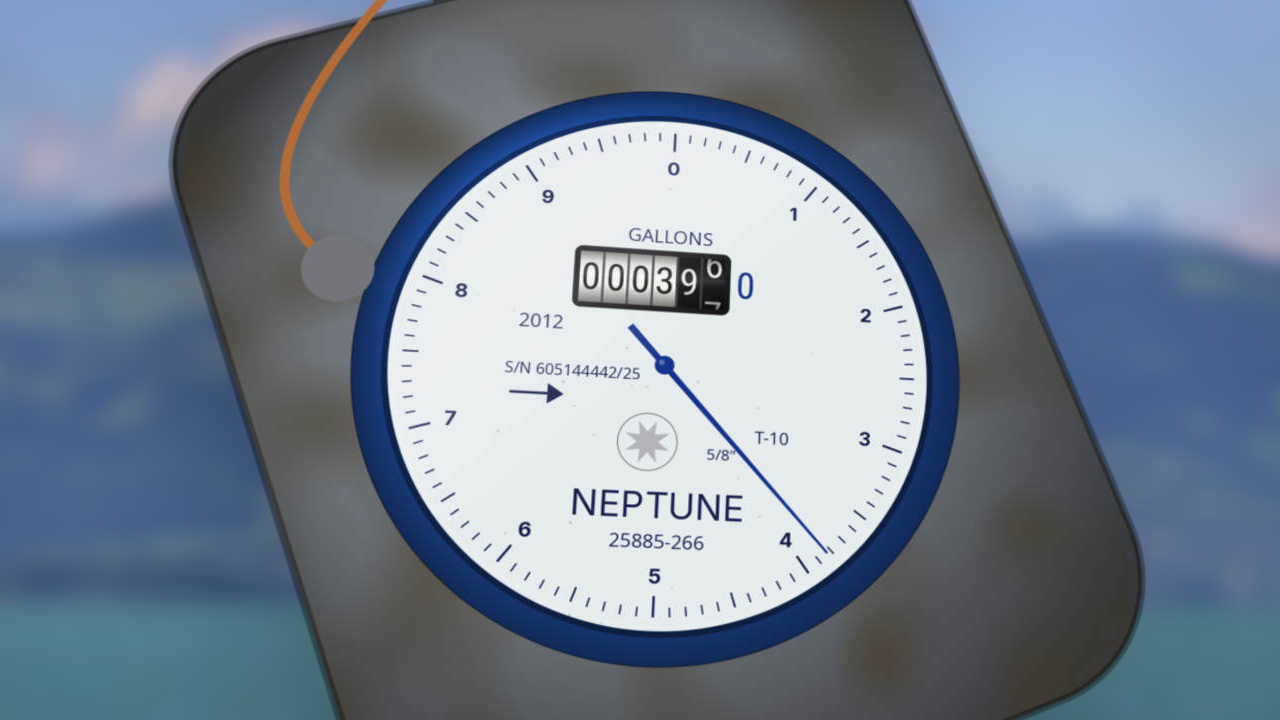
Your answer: 3963.8gal
